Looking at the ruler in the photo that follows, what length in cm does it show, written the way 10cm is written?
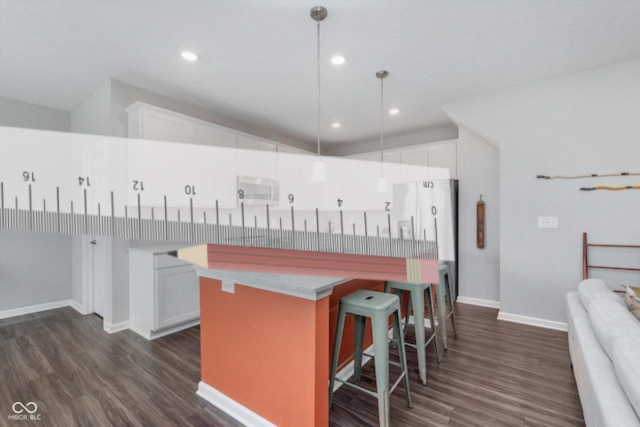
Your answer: 11cm
